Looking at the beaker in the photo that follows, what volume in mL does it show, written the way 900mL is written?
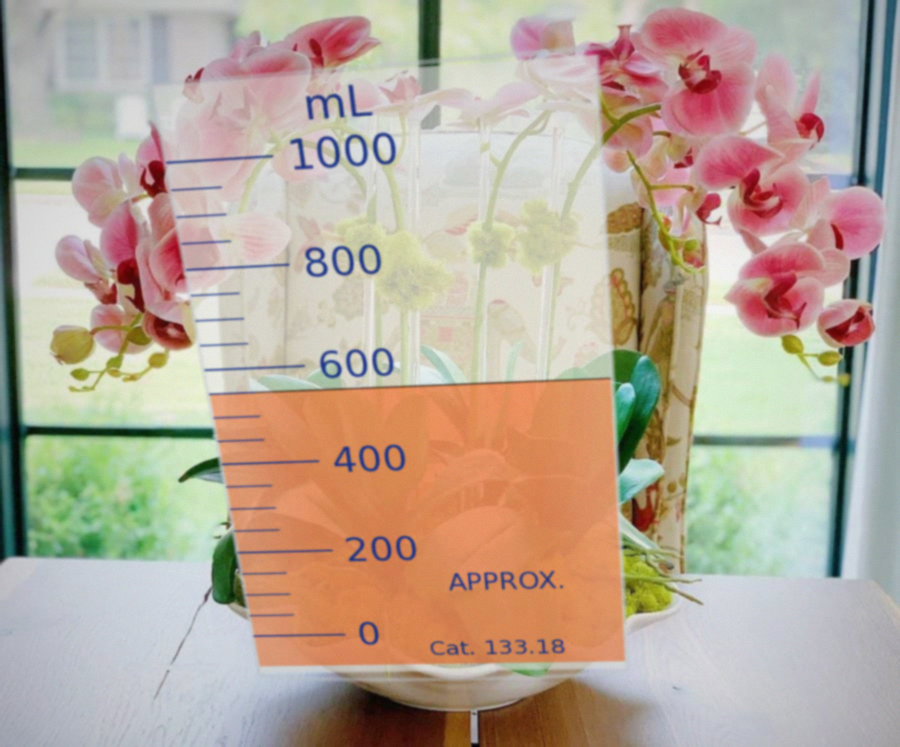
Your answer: 550mL
